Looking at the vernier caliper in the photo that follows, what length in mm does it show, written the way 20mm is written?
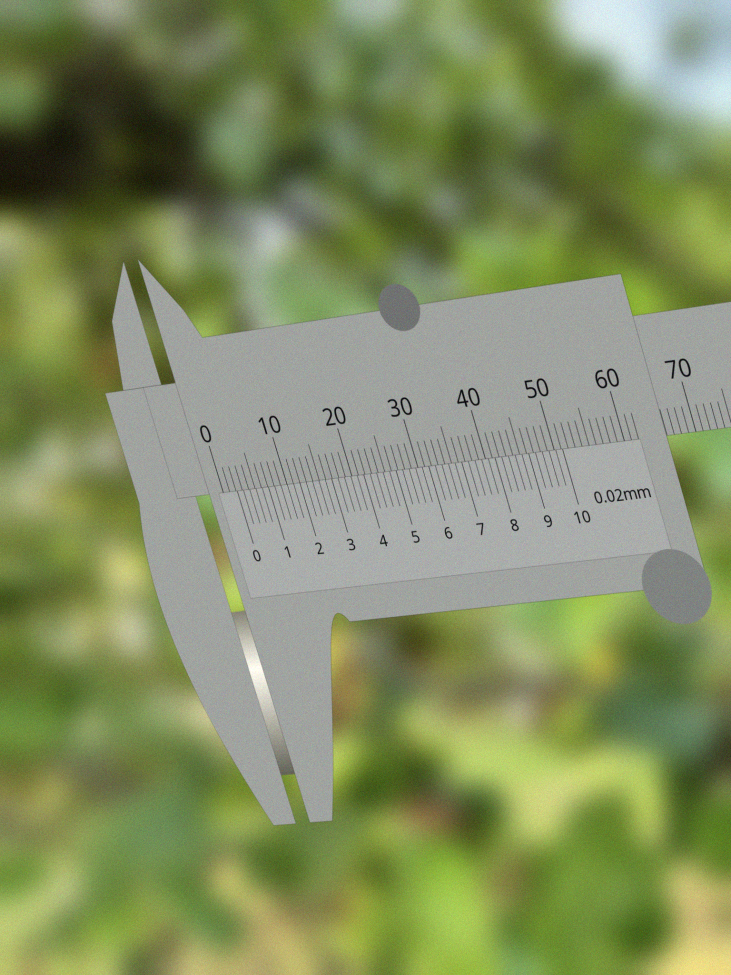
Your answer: 2.2mm
